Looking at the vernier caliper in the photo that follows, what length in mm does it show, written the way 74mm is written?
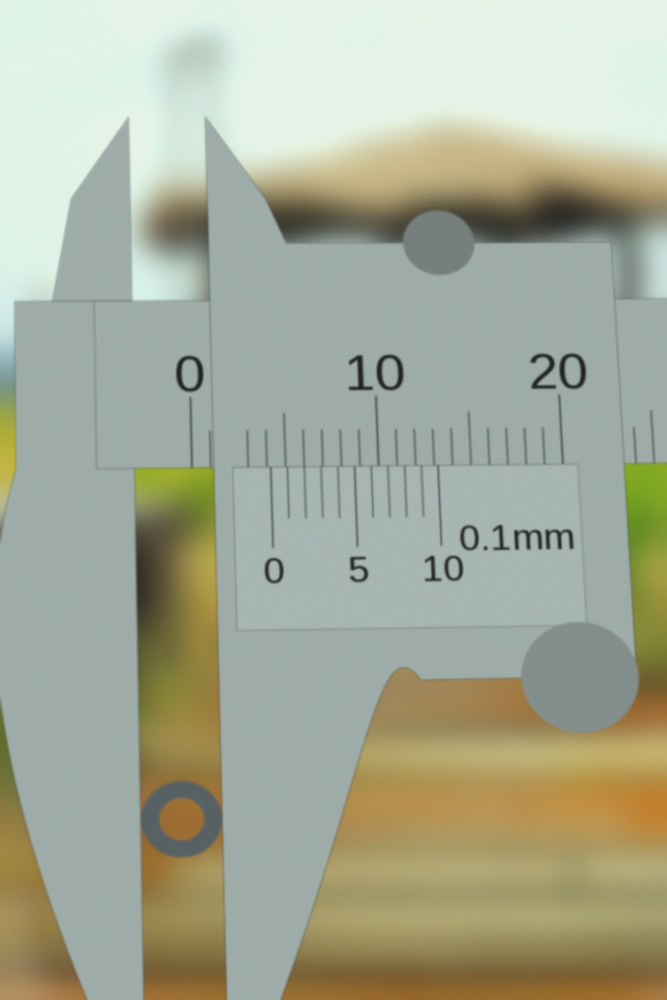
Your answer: 4.2mm
